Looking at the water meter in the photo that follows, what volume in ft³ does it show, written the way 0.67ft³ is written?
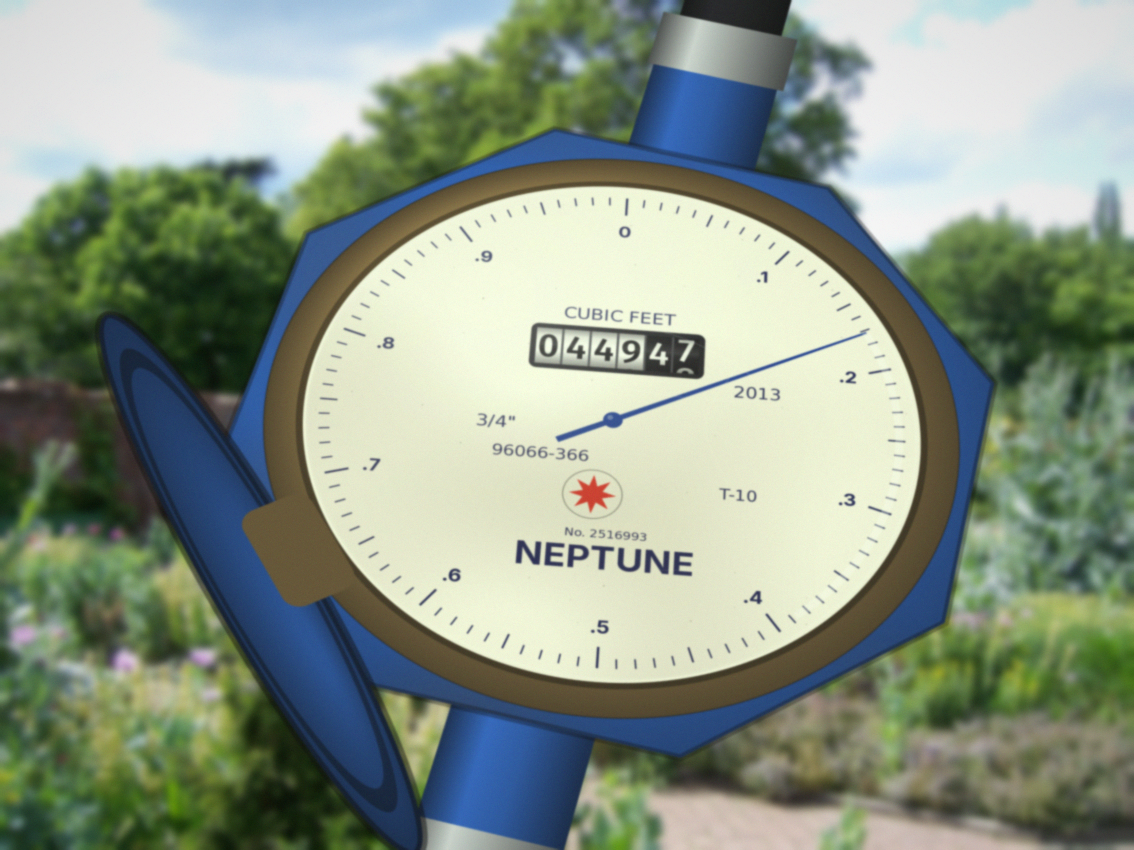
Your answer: 44947.17ft³
